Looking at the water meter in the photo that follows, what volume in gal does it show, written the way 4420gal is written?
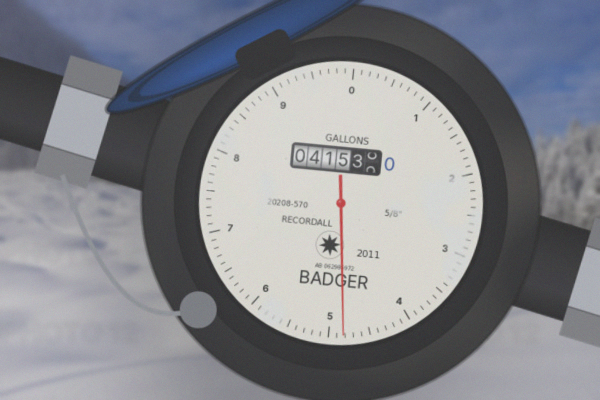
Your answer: 415384.8gal
